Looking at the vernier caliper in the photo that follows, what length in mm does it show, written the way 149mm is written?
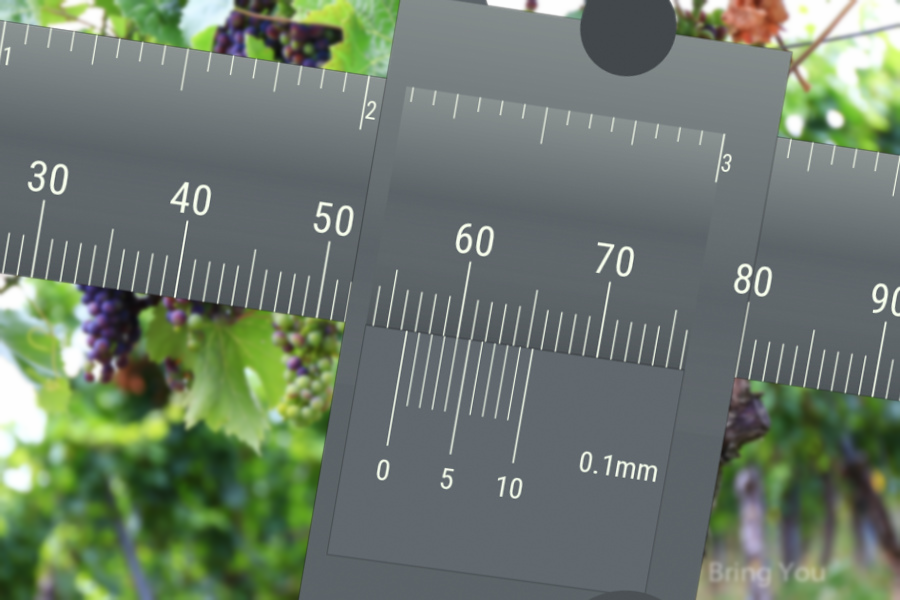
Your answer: 56.4mm
